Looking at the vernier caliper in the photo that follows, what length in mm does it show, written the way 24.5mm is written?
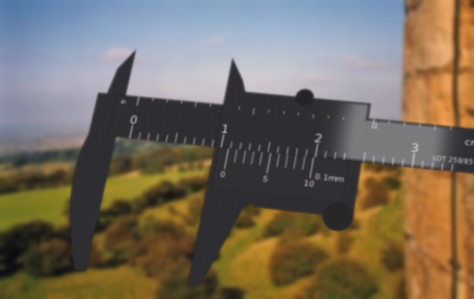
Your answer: 10.8mm
